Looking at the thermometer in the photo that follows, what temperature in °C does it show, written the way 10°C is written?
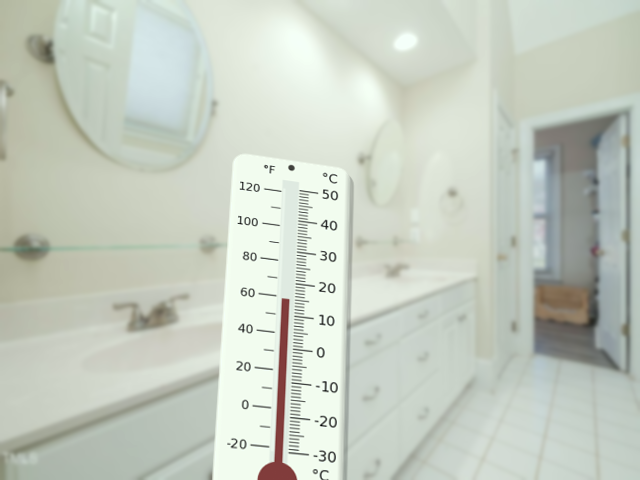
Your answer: 15°C
